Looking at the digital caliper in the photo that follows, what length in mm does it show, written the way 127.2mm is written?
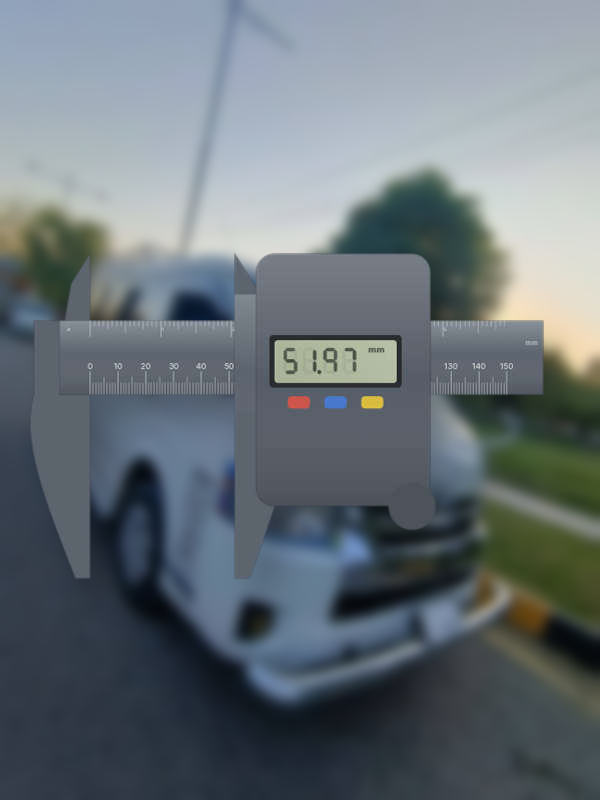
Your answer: 51.97mm
